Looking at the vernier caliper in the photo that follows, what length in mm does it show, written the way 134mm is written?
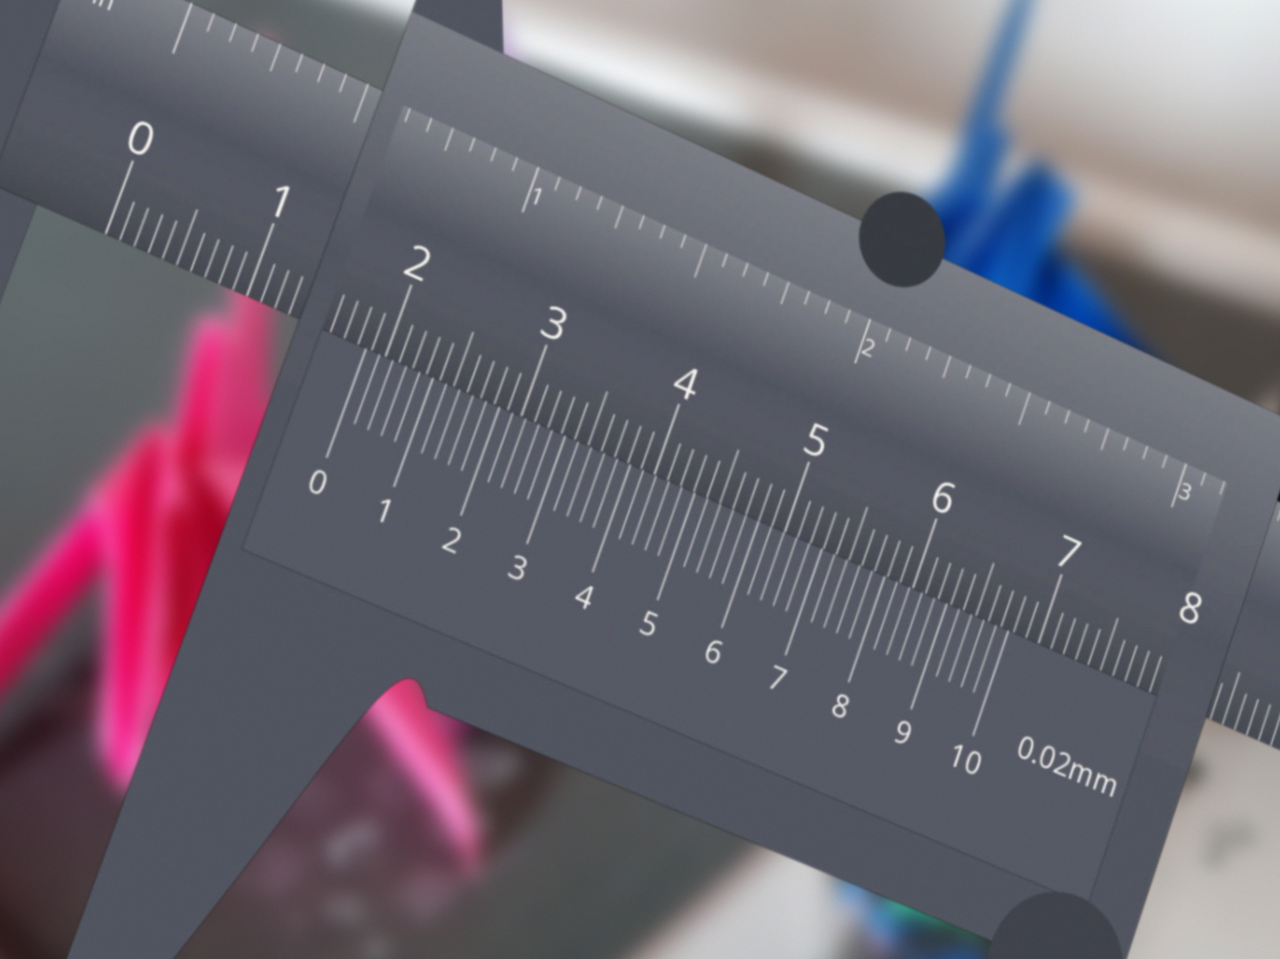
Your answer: 18.6mm
